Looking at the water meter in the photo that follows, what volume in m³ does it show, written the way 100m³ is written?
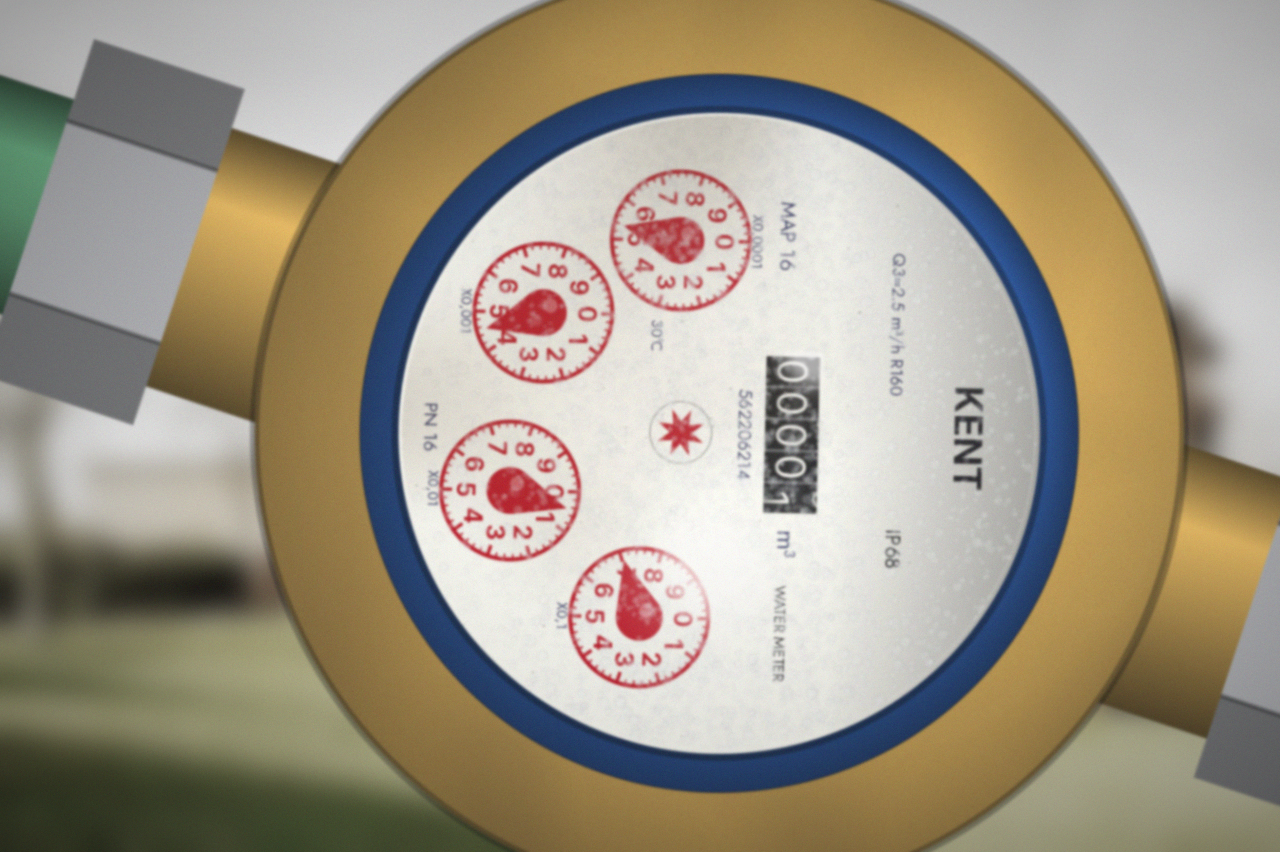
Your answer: 0.7045m³
